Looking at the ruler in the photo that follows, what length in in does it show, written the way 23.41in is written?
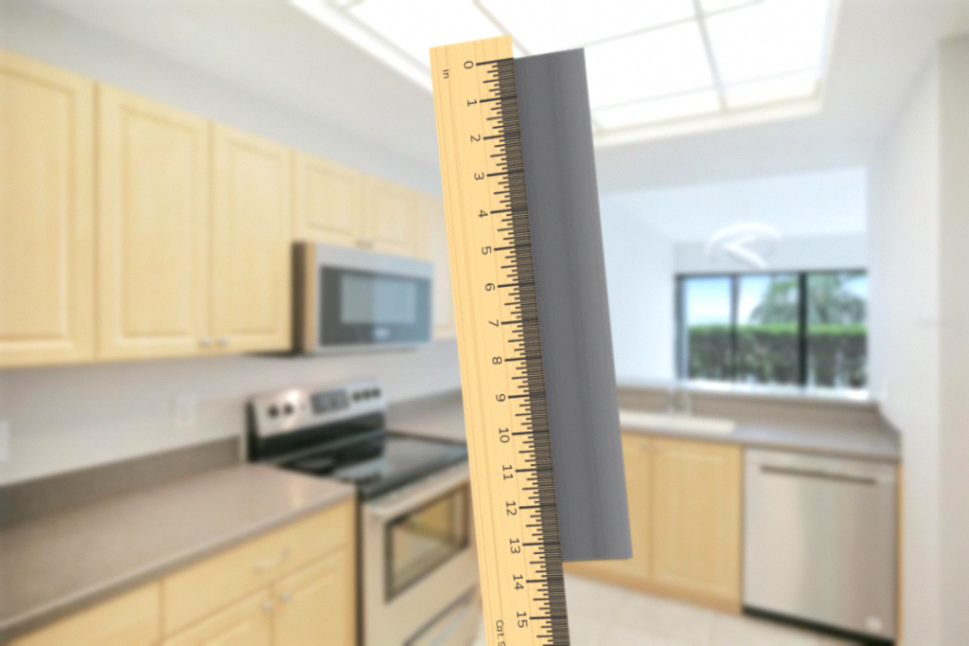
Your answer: 13.5in
